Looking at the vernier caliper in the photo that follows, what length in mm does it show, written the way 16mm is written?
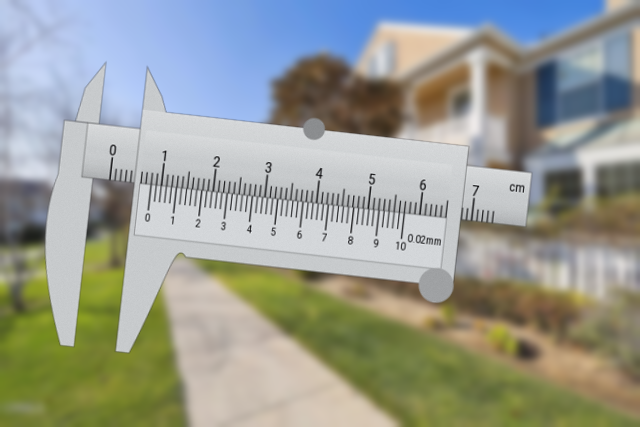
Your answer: 8.0mm
